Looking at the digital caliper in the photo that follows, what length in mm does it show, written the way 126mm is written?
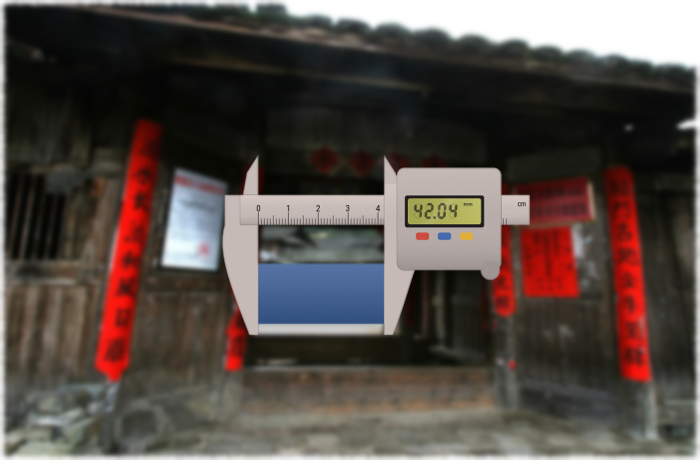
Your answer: 42.04mm
